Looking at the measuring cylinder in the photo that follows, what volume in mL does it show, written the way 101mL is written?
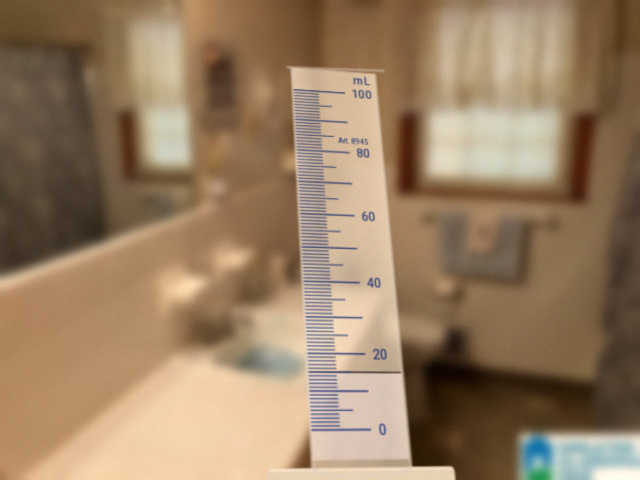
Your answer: 15mL
